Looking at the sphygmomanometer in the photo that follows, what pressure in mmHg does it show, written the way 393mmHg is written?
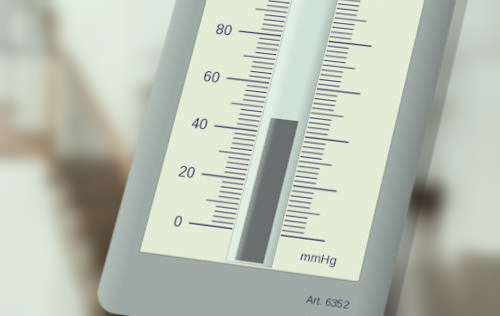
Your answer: 46mmHg
